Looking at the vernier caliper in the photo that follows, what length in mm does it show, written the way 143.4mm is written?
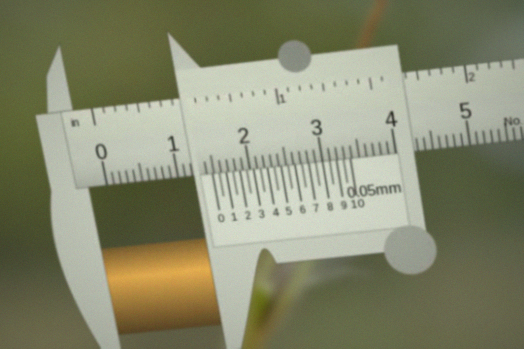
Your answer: 14.8mm
